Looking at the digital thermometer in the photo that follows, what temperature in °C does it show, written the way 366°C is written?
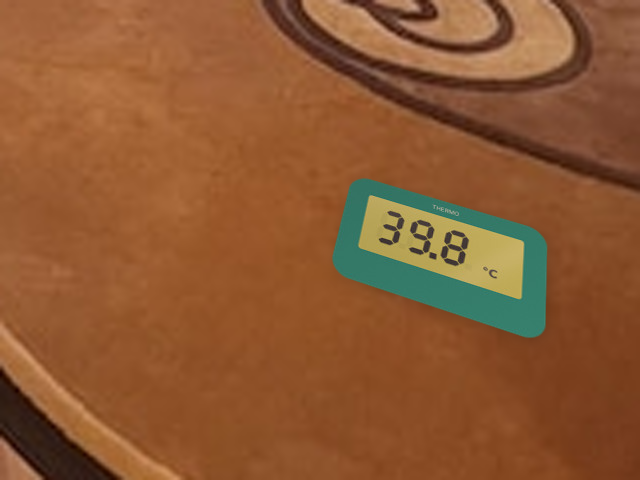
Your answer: 39.8°C
